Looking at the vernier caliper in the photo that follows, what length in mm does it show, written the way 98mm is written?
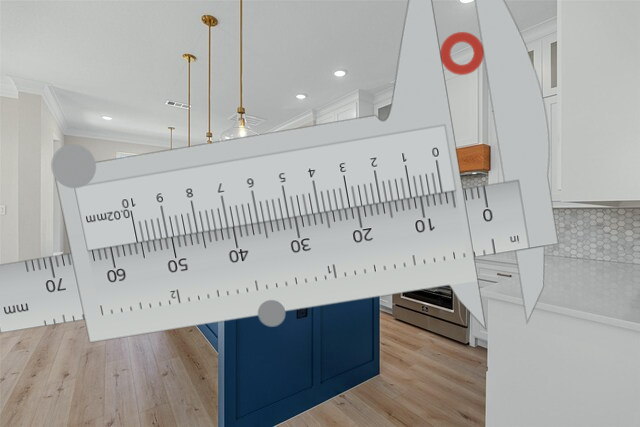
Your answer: 6.6mm
